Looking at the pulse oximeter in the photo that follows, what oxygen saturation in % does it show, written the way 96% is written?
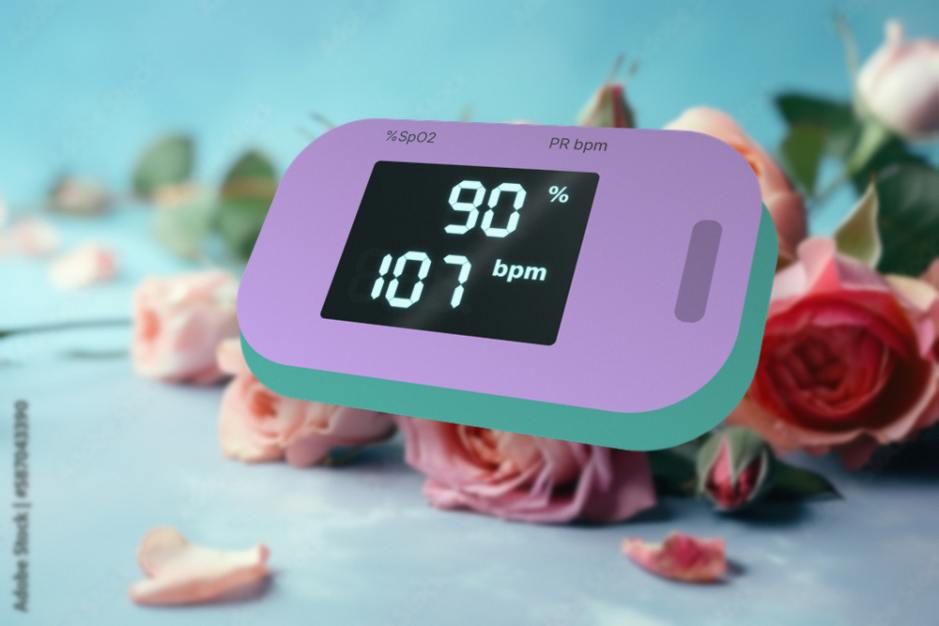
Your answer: 90%
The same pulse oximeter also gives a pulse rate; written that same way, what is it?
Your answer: 107bpm
